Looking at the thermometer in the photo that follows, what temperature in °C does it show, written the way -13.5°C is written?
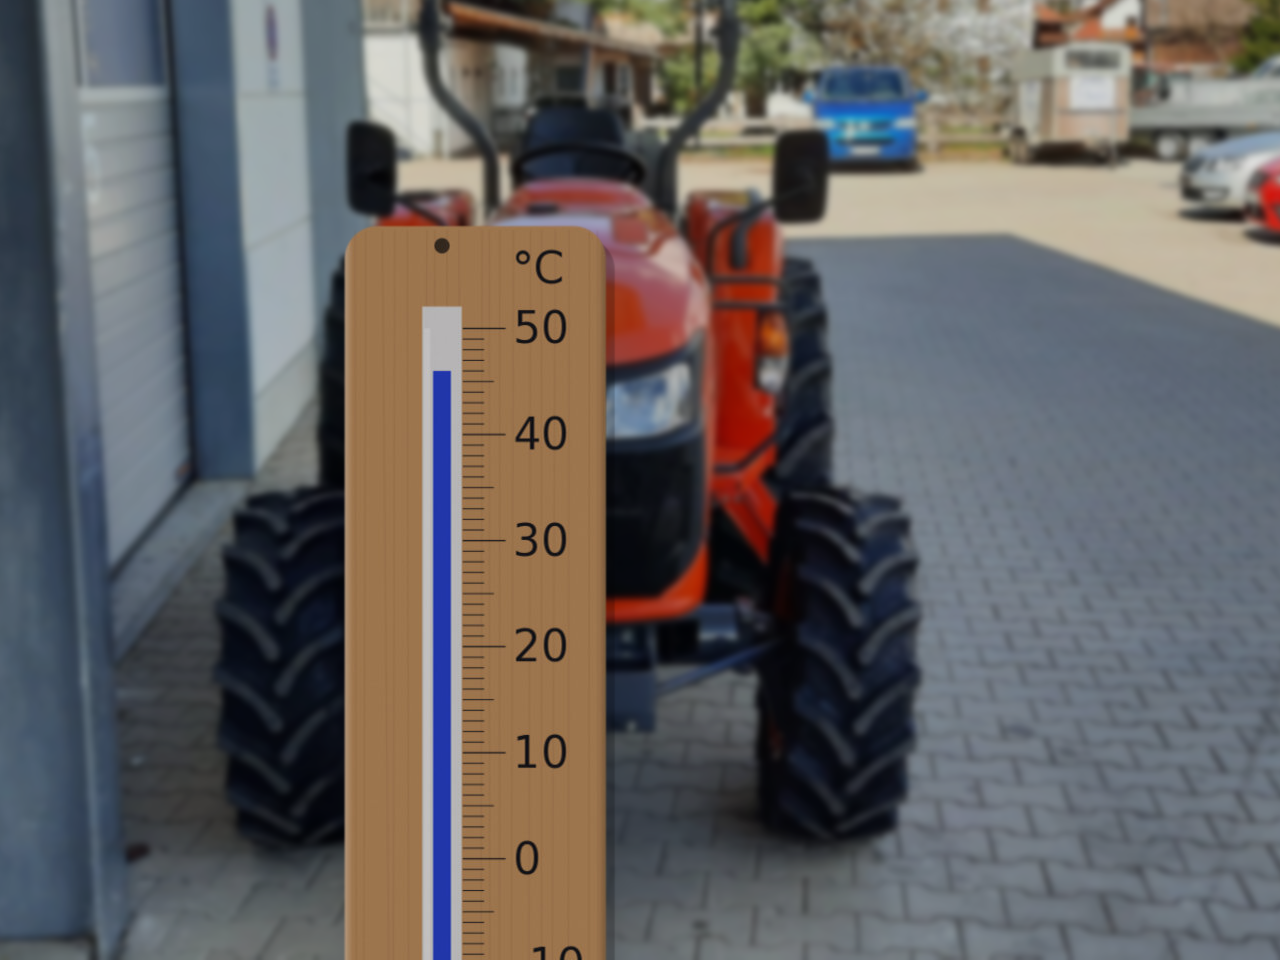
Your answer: 46°C
